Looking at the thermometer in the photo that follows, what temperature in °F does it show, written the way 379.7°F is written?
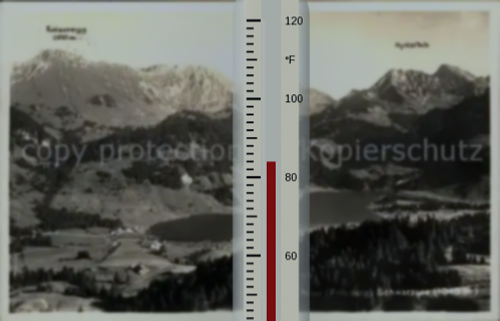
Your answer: 84°F
